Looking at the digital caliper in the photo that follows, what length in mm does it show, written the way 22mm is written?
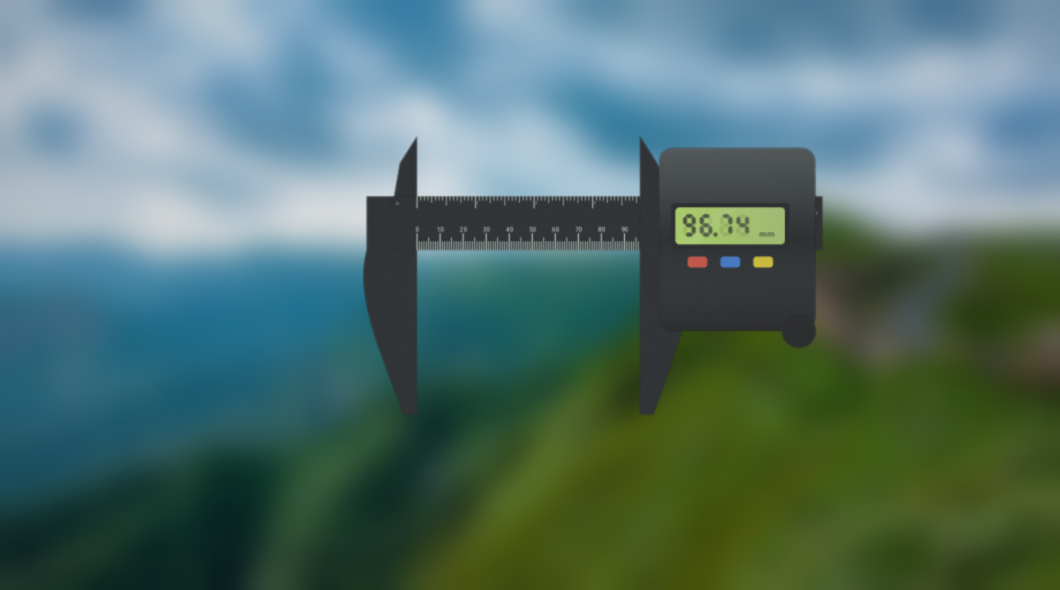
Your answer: 96.74mm
